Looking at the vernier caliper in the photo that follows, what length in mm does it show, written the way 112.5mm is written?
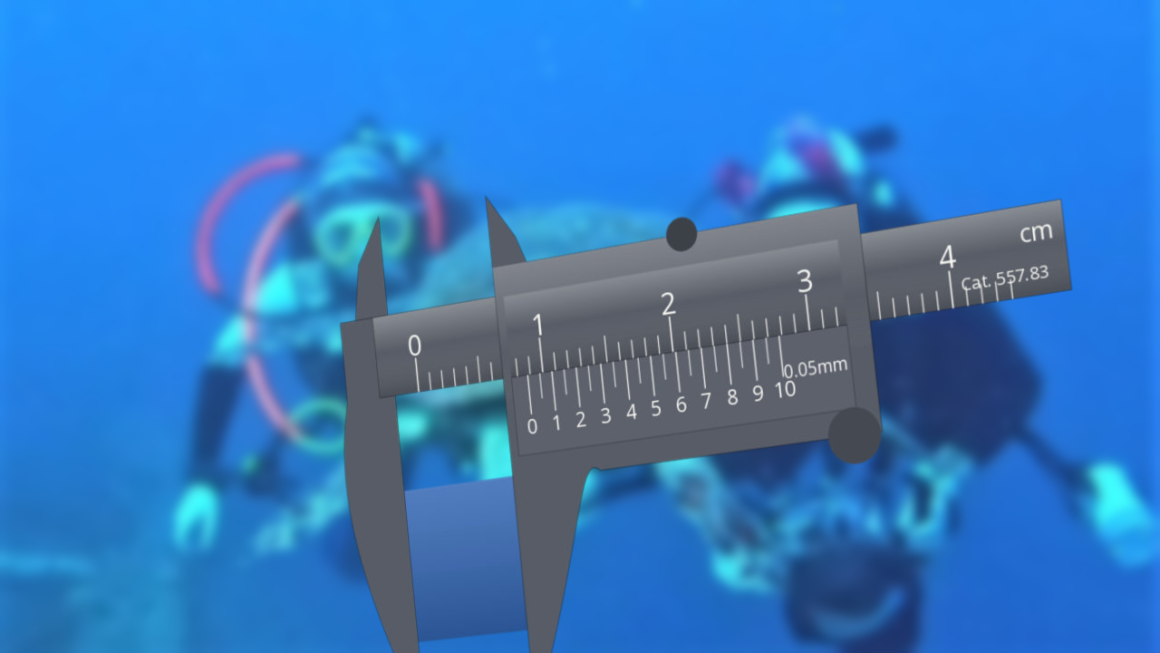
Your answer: 8.8mm
